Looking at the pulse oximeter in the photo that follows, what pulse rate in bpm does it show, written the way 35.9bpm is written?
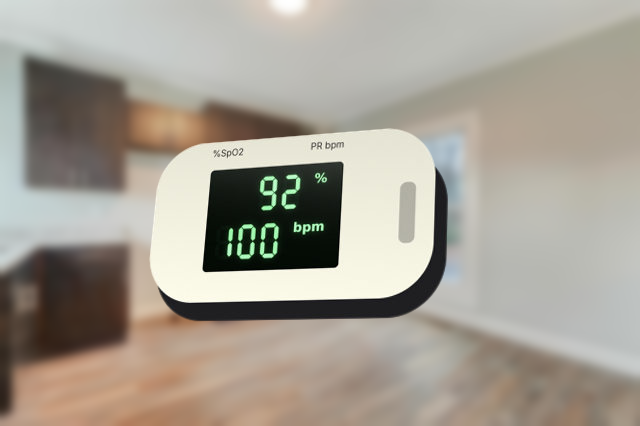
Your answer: 100bpm
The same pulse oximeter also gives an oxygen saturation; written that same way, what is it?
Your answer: 92%
